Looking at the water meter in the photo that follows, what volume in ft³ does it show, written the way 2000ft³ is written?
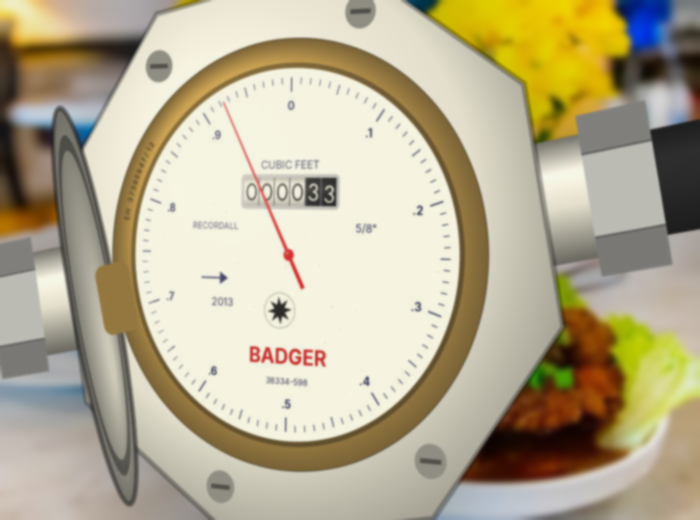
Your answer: 32.92ft³
